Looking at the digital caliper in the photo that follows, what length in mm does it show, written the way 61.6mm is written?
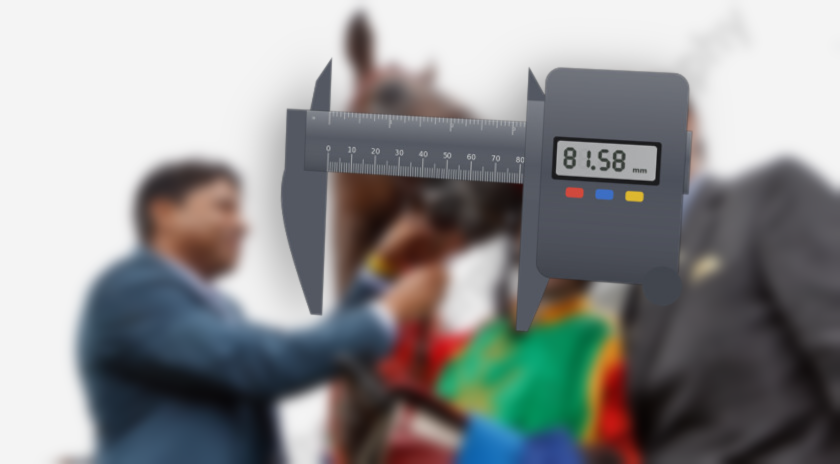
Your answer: 81.58mm
